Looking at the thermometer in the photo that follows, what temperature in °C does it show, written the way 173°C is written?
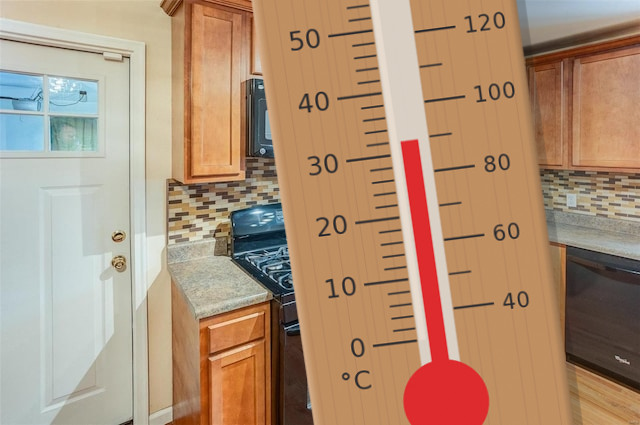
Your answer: 32°C
